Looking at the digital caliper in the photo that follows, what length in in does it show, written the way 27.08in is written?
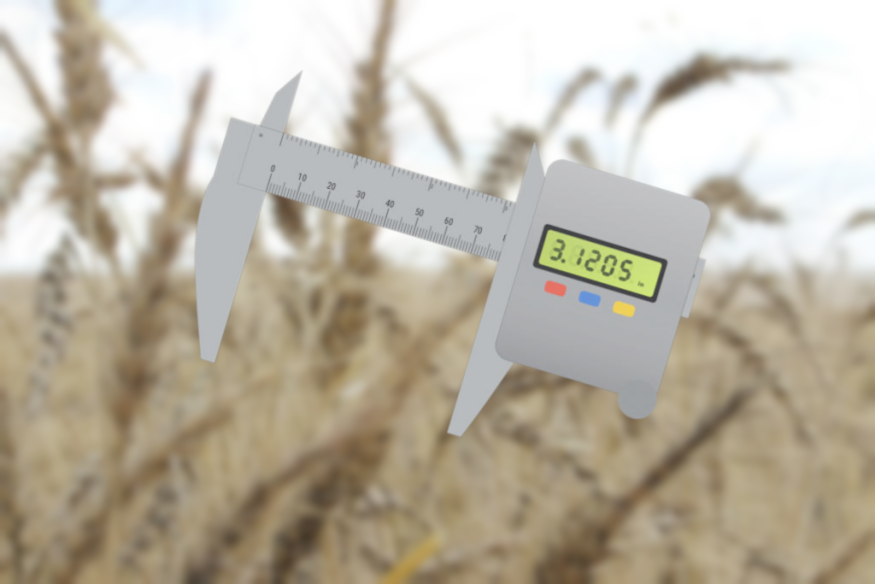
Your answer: 3.1205in
